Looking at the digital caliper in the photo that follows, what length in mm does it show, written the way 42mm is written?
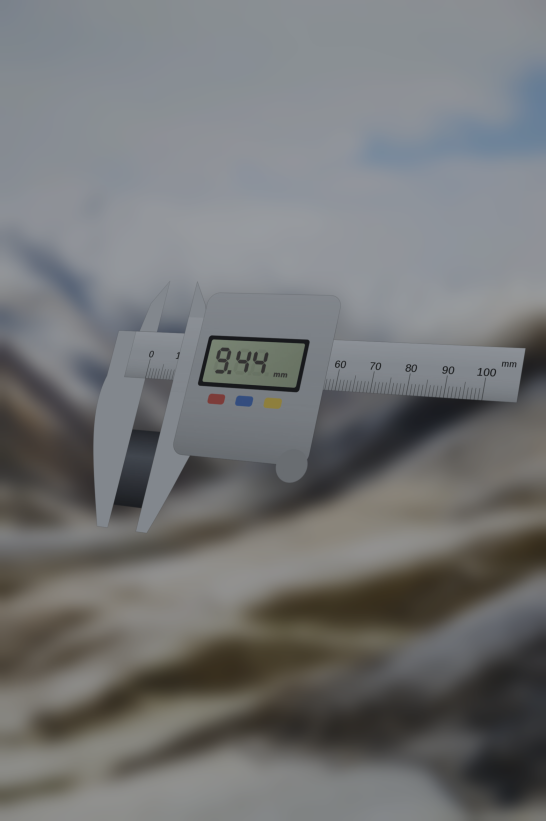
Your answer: 9.44mm
